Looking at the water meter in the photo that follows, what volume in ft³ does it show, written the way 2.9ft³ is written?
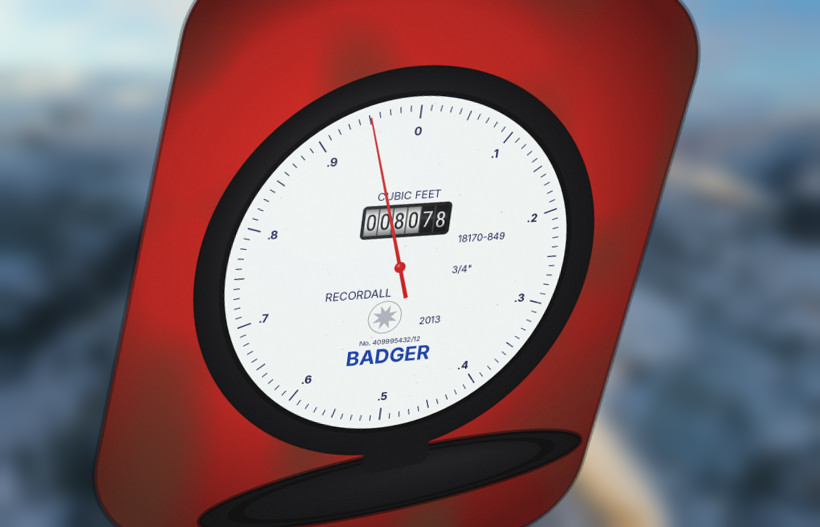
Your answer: 8077.95ft³
